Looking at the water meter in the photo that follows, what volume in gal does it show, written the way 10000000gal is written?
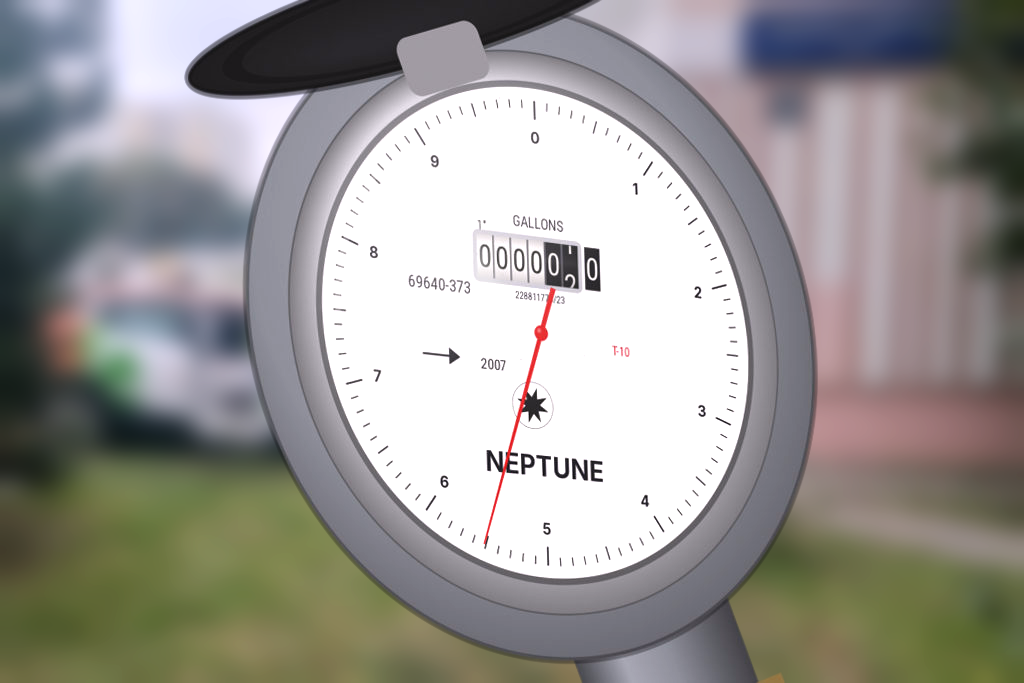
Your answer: 15.5gal
